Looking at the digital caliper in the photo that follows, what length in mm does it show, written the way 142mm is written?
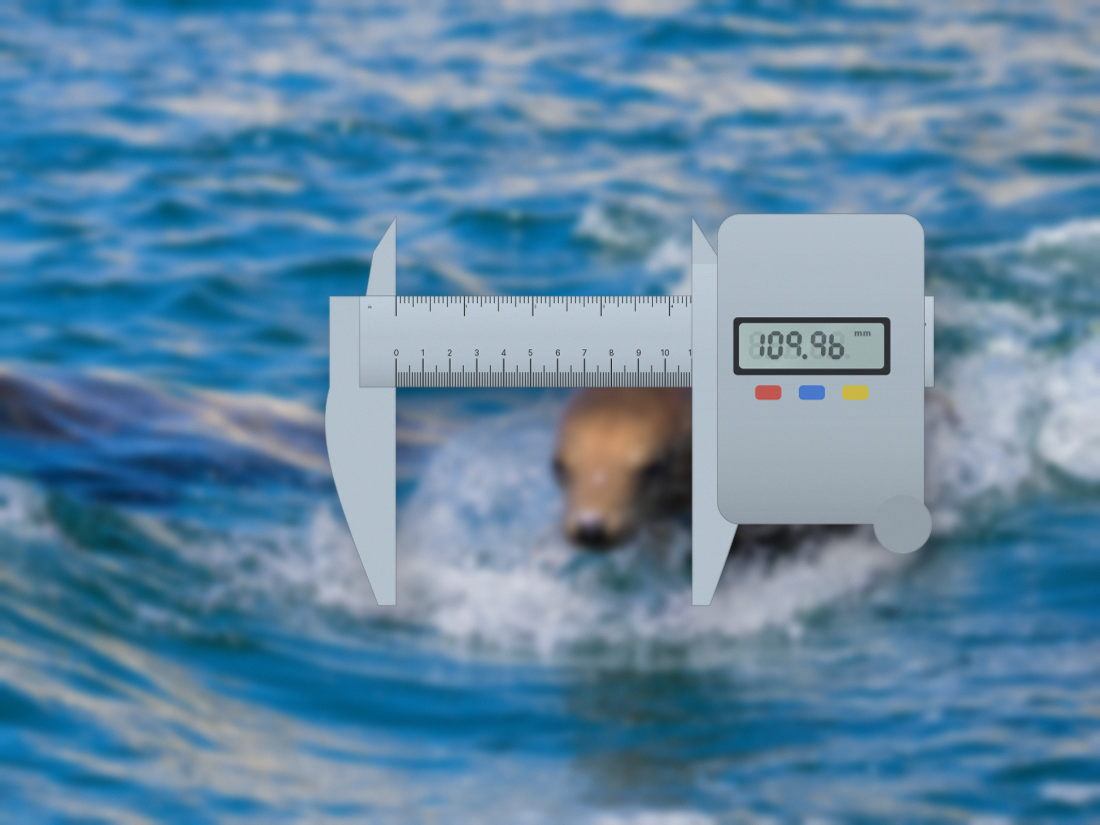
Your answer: 109.96mm
